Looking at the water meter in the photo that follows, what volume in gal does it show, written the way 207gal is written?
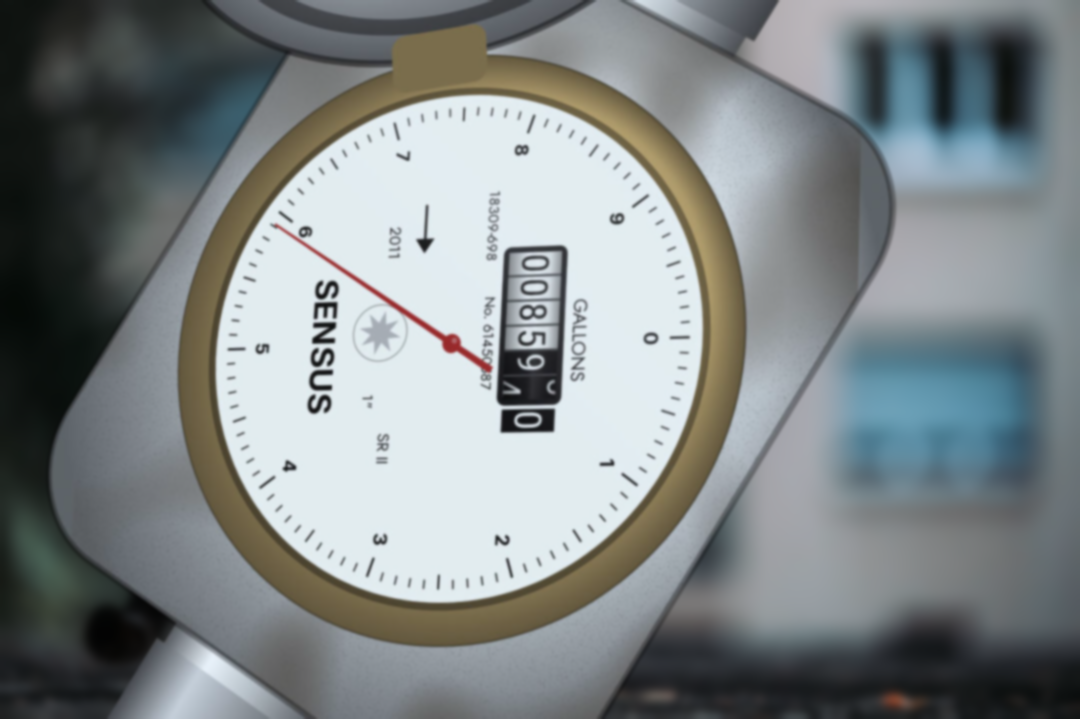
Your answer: 85935.9gal
